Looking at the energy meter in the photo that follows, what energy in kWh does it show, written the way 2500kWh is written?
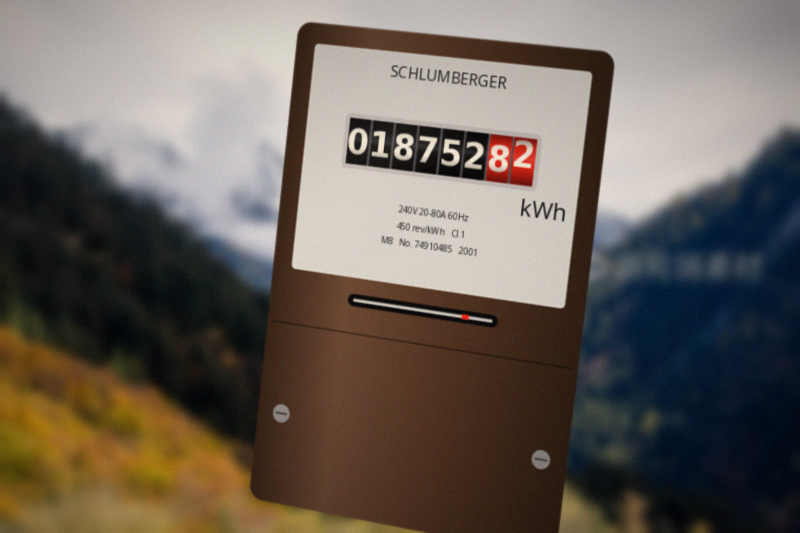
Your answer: 18752.82kWh
